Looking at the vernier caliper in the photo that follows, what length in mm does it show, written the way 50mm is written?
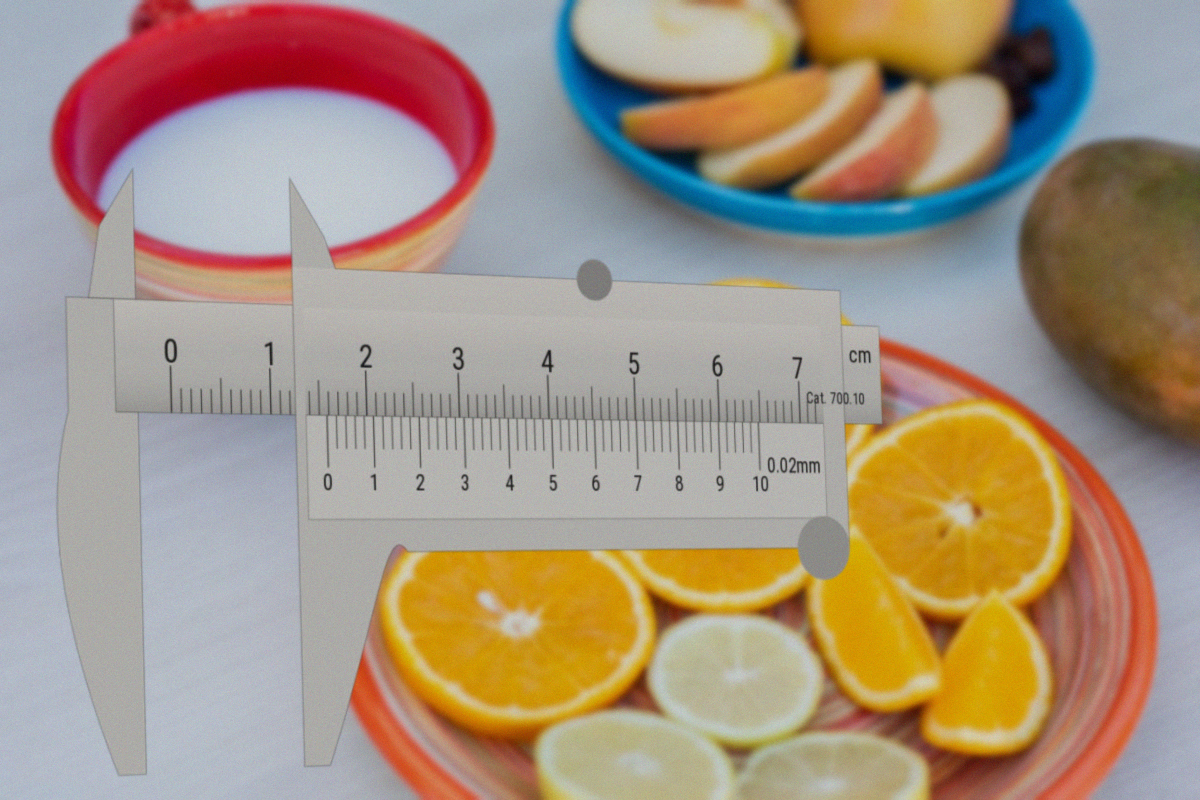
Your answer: 15.8mm
